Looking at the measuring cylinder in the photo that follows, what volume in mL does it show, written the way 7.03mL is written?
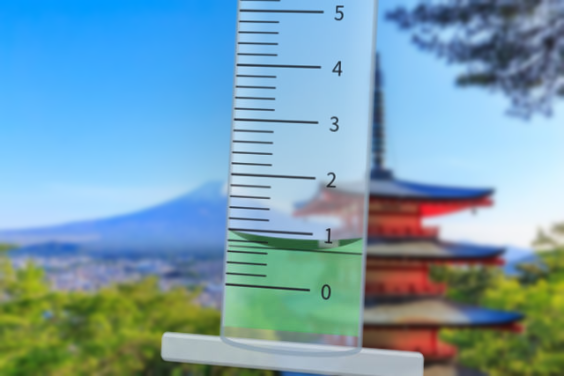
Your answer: 0.7mL
